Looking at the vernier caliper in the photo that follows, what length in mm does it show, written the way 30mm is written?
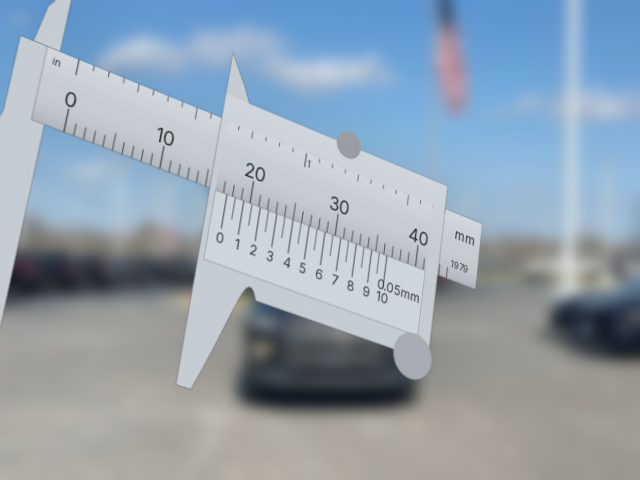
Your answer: 17.4mm
